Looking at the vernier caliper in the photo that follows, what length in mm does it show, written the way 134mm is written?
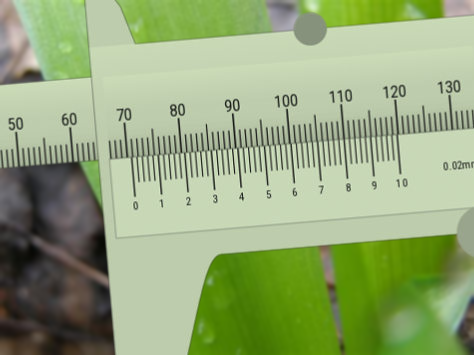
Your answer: 70.8mm
